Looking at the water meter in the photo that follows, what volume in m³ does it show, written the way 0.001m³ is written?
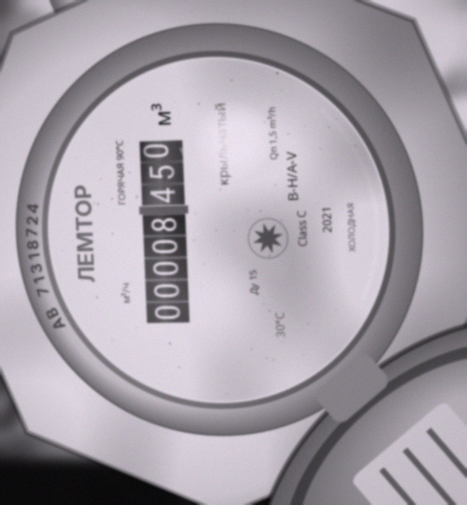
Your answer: 8.450m³
